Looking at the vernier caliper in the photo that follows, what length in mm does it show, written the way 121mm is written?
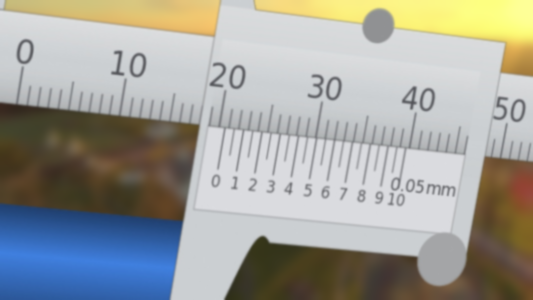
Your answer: 20.6mm
